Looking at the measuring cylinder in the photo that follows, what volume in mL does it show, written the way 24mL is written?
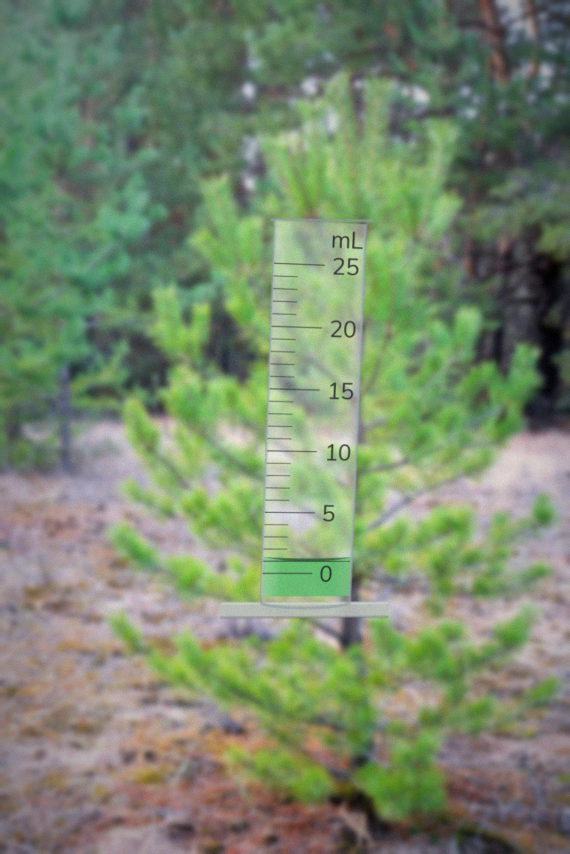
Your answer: 1mL
